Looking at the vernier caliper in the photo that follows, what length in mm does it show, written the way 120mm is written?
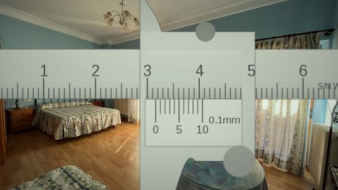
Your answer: 31.6mm
